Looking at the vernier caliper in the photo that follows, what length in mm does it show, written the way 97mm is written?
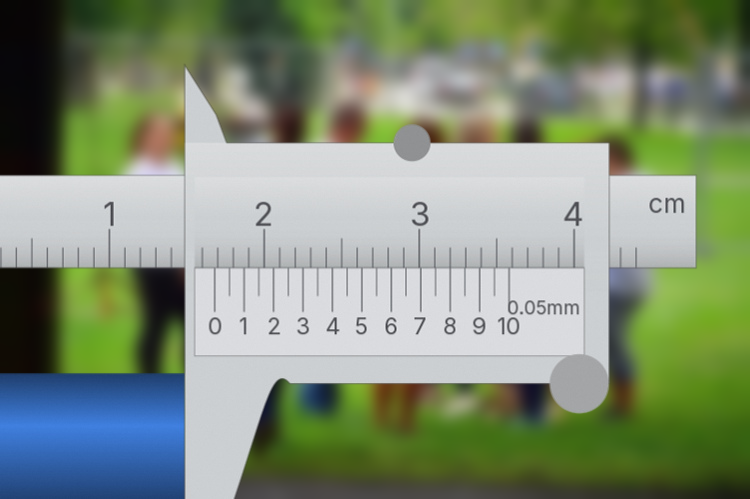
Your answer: 16.8mm
